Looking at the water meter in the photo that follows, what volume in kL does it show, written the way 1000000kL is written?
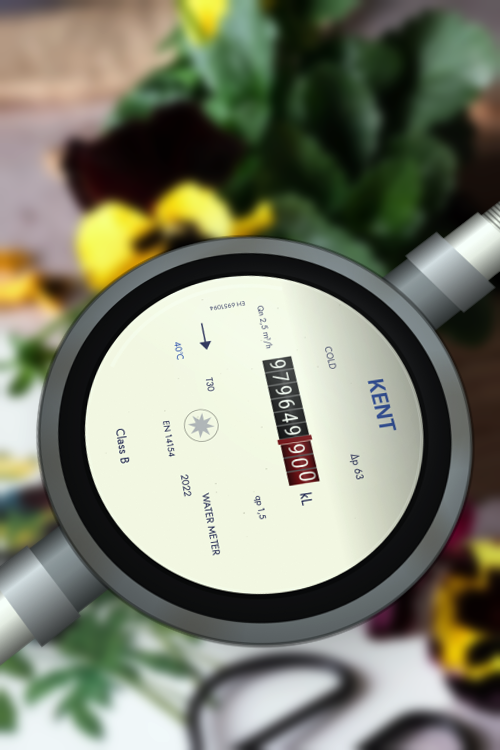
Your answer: 979649.900kL
